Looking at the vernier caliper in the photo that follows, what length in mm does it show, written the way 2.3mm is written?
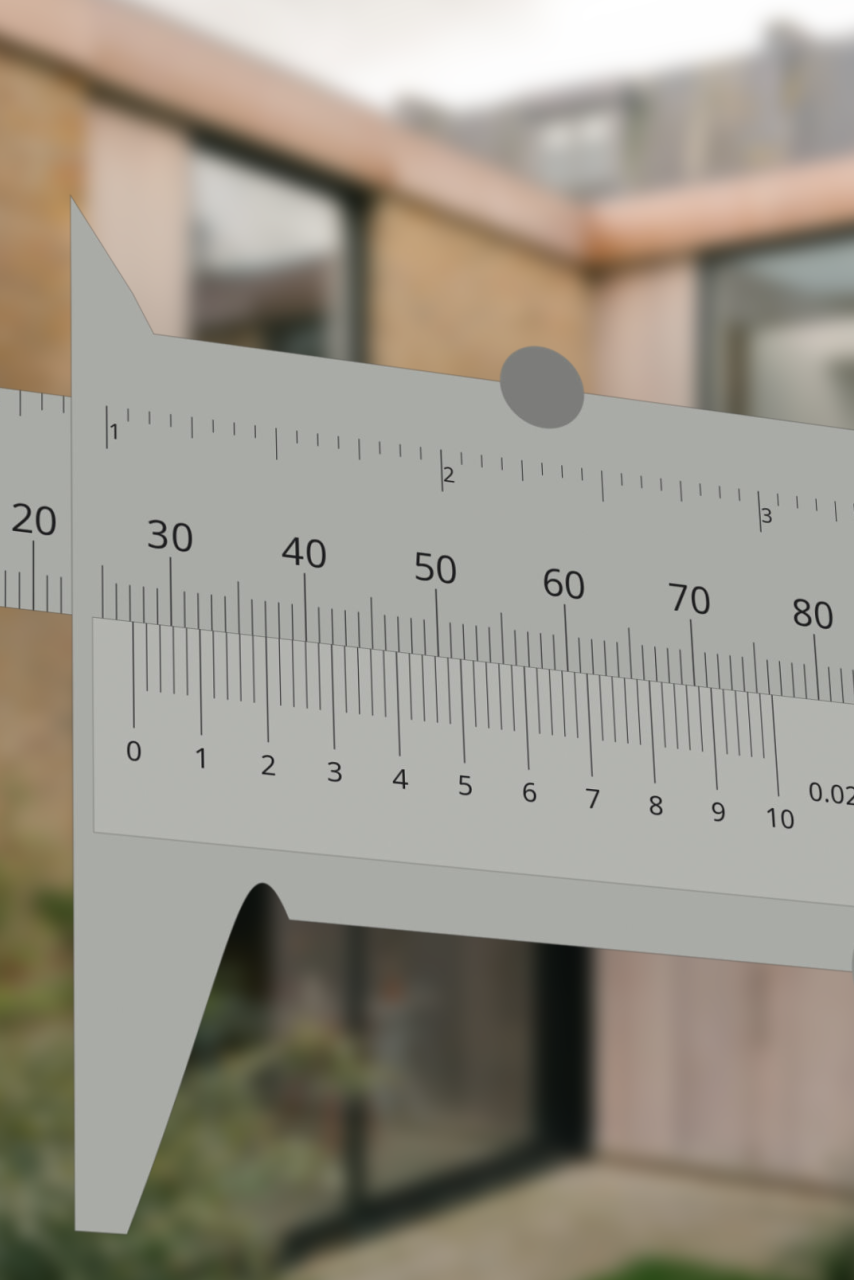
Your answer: 27.2mm
